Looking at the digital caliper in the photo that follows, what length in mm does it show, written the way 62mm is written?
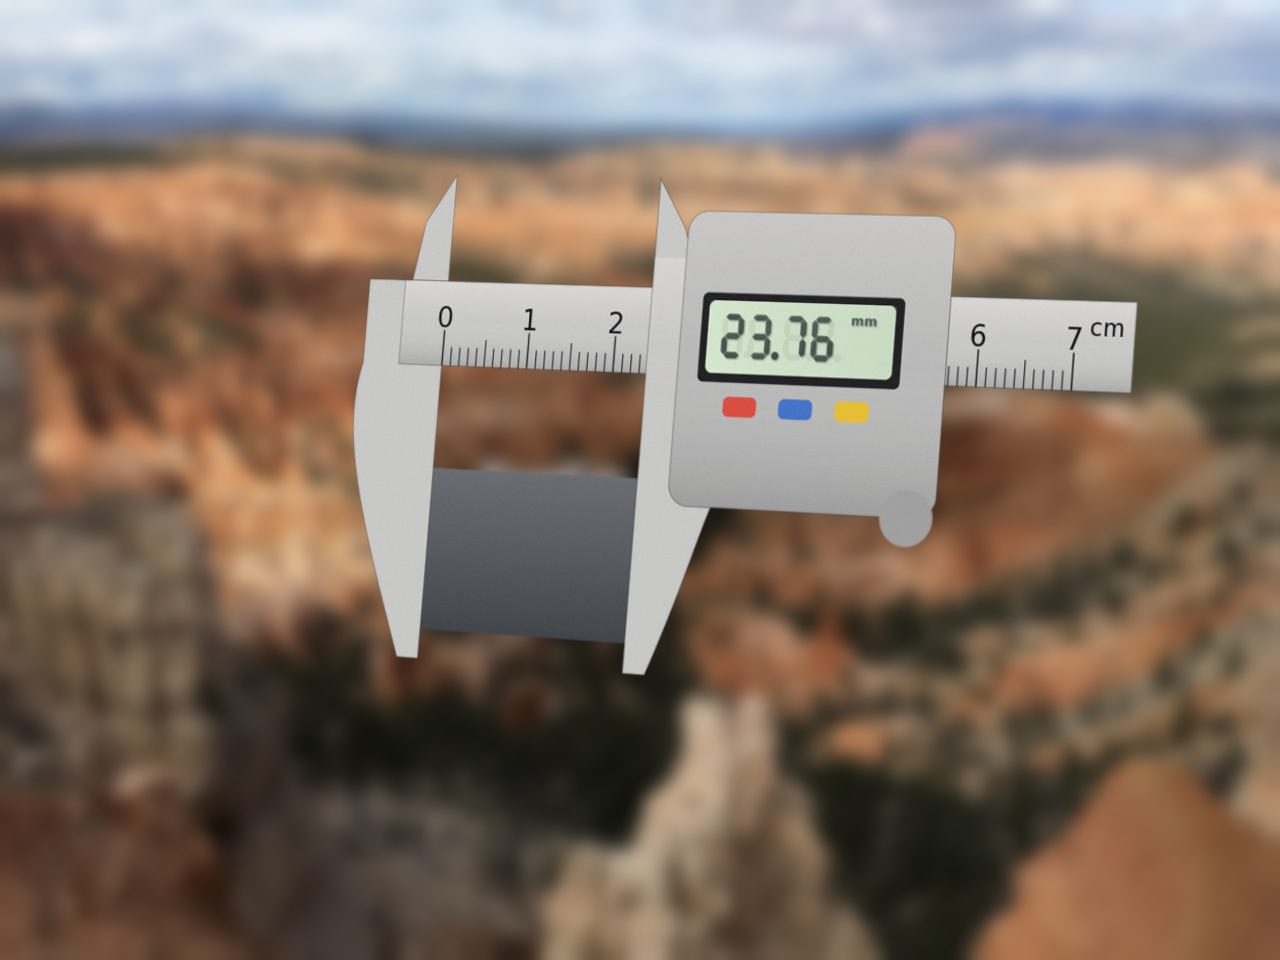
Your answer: 23.76mm
